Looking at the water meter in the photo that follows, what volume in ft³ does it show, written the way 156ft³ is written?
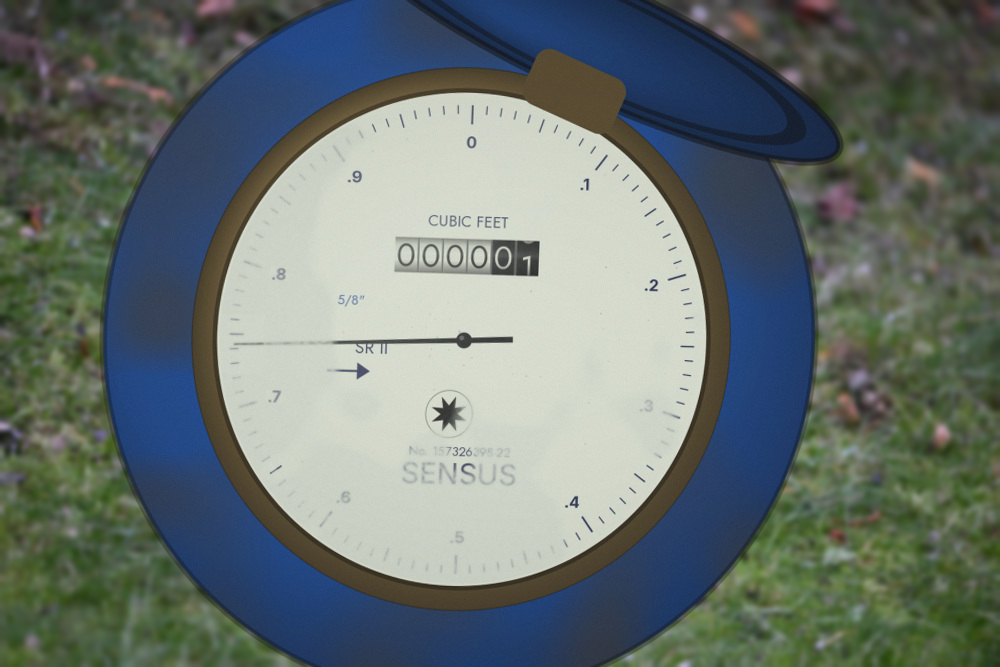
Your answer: 0.74ft³
